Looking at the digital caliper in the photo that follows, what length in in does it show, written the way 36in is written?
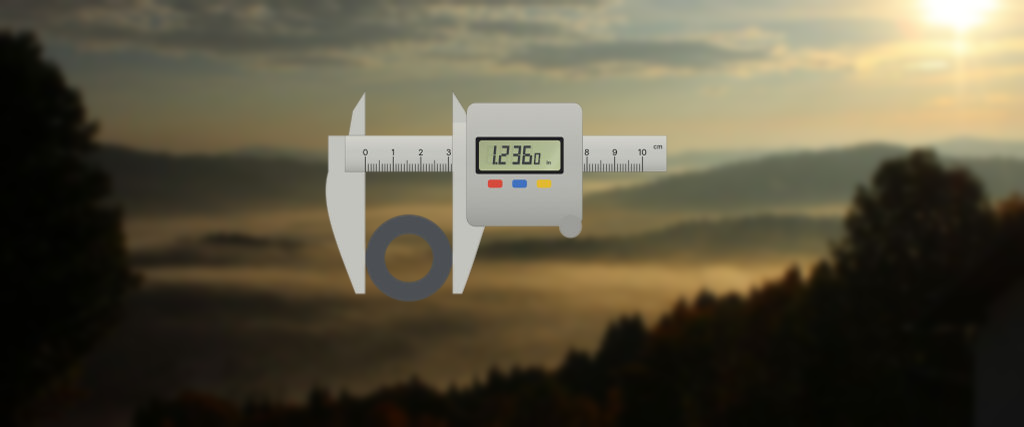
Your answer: 1.2360in
